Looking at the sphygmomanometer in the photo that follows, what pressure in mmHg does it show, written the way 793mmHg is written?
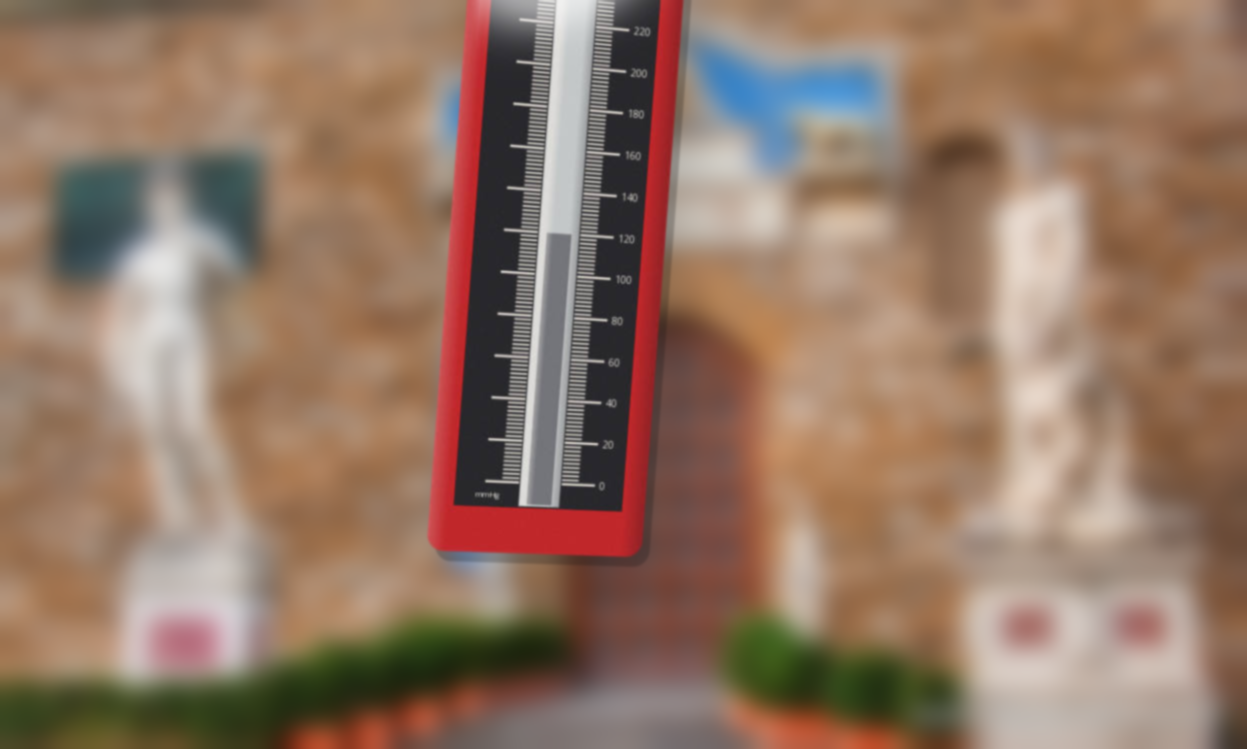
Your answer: 120mmHg
